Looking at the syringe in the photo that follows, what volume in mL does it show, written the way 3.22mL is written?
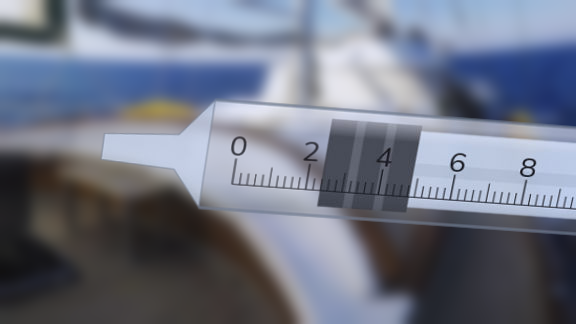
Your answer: 2.4mL
